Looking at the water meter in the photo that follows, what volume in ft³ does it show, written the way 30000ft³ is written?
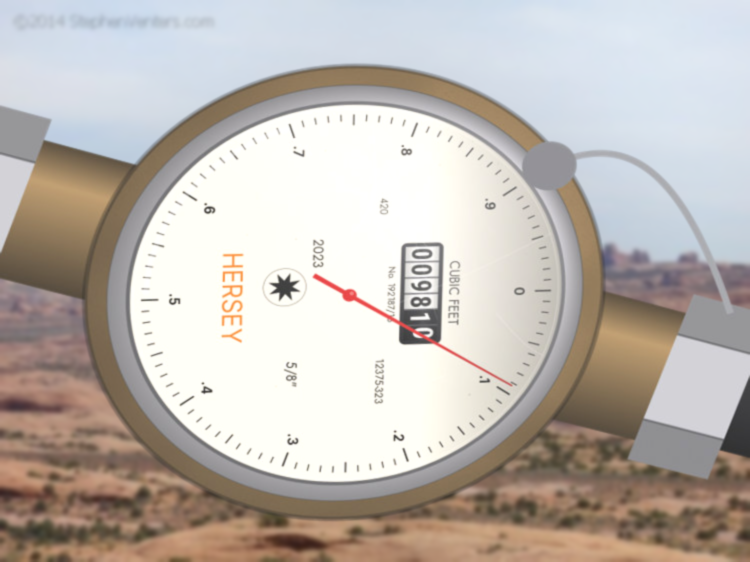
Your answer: 9810.09ft³
